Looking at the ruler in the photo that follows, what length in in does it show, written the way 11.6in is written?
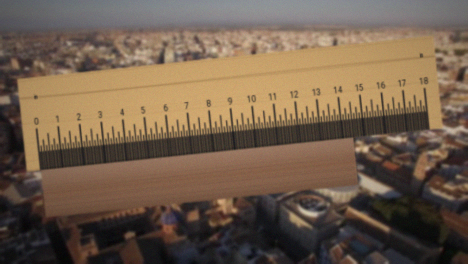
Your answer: 14.5in
